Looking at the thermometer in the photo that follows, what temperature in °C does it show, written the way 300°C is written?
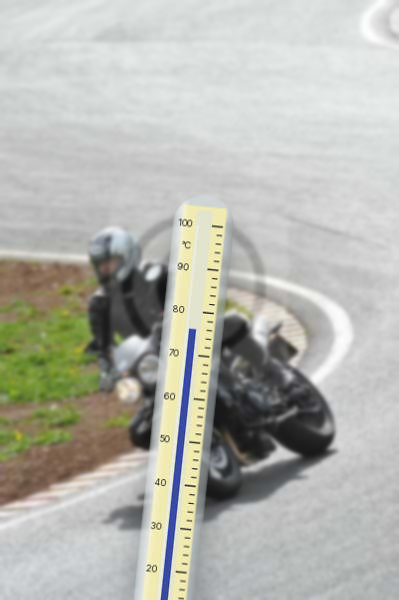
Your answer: 76°C
